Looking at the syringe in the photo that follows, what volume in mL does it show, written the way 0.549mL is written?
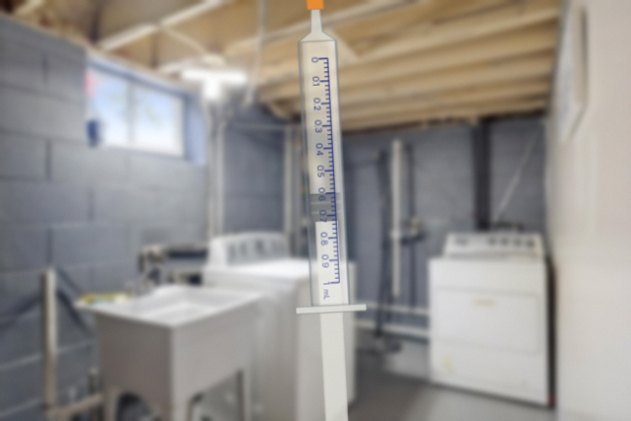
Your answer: 0.6mL
